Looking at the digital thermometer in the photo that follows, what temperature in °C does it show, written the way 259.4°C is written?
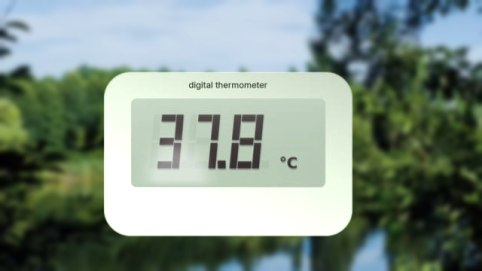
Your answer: 37.8°C
